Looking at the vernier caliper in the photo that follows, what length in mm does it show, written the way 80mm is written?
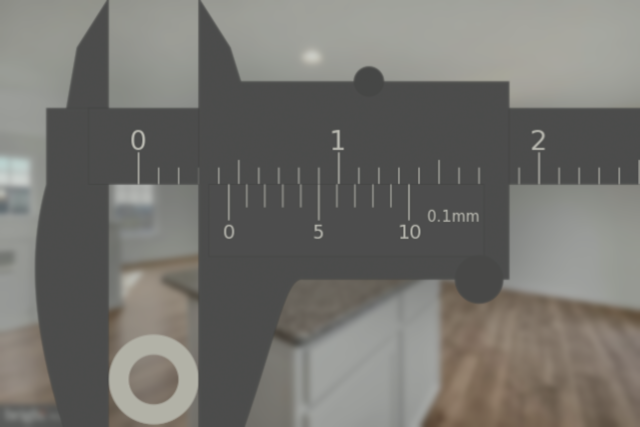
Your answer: 4.5mm
